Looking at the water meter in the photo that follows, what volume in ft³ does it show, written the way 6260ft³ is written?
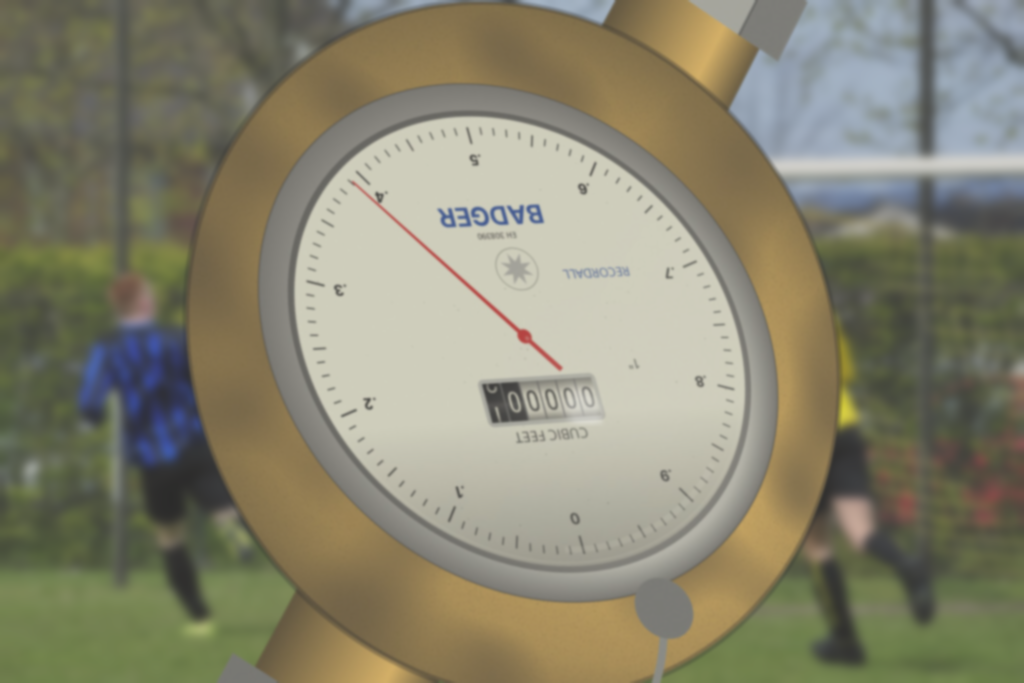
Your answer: 1.39ft³
